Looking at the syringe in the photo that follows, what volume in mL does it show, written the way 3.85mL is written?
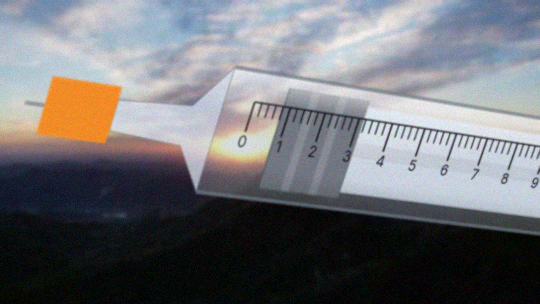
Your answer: 0.8mL
